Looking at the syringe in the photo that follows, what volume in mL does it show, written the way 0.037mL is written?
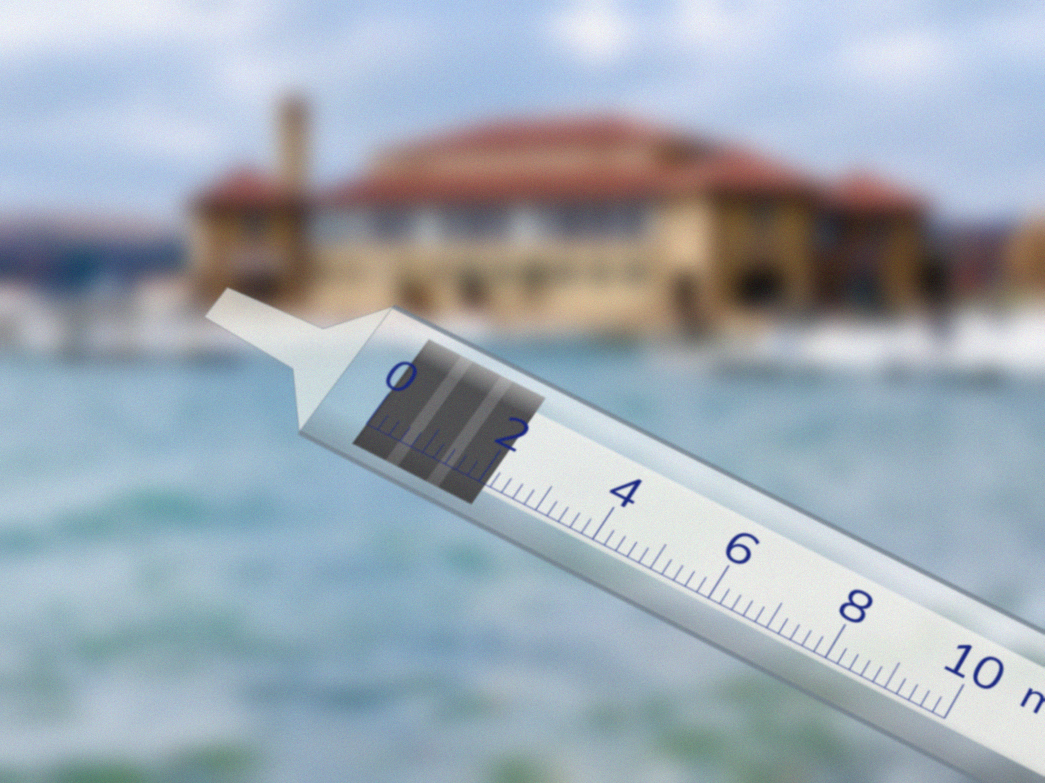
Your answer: 0mL
